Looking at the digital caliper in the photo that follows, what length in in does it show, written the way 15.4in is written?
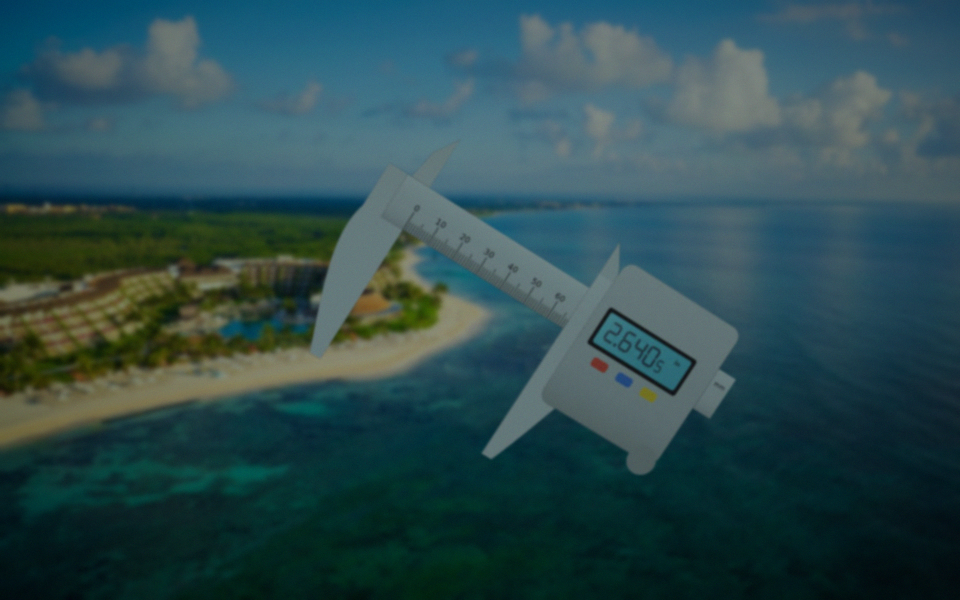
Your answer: 2.6405in
